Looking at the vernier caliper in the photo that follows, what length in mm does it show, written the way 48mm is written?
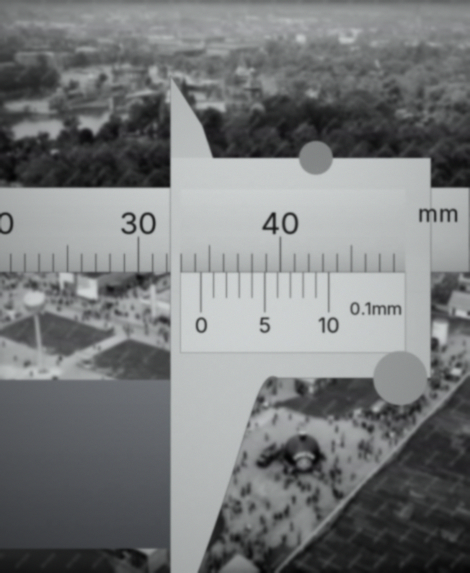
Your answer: 34.4mm
